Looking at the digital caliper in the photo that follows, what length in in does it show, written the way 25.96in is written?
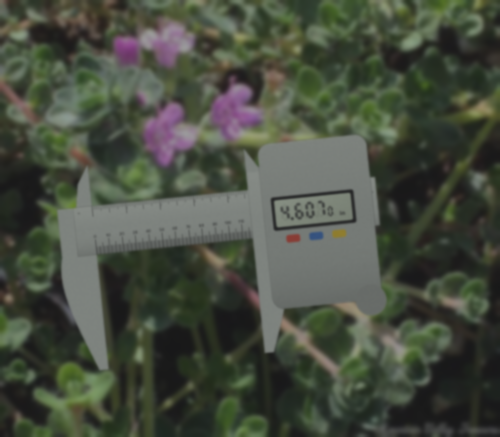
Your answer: 4.6070in
